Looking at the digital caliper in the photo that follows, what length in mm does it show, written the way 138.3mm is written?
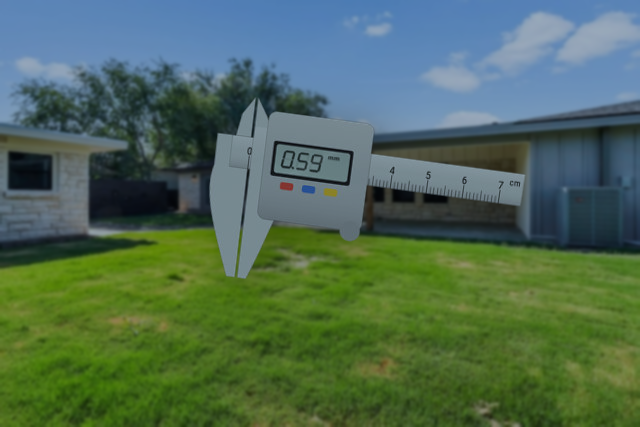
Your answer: 0.59mm
